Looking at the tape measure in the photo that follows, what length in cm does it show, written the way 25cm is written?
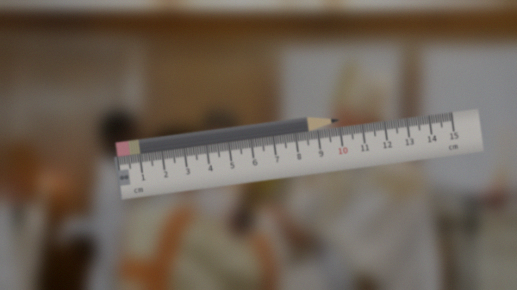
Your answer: 10cm
